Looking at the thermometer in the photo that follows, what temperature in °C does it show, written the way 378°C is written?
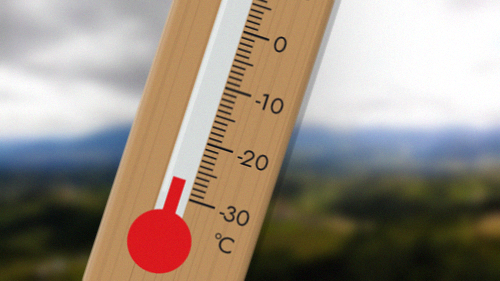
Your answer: -27°C
